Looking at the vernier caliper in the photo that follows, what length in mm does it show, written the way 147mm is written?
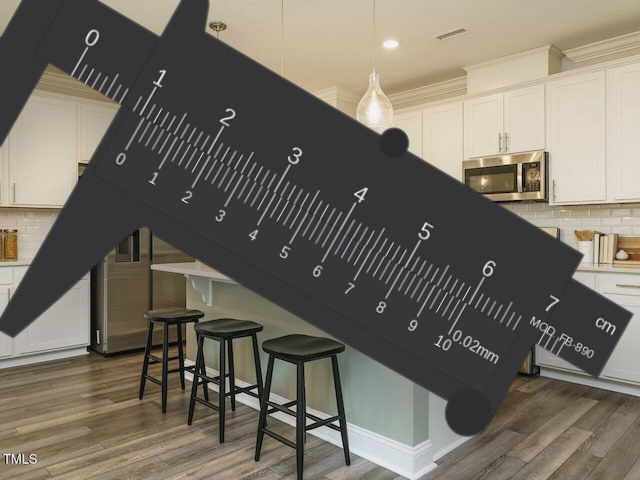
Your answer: 10.6mm
